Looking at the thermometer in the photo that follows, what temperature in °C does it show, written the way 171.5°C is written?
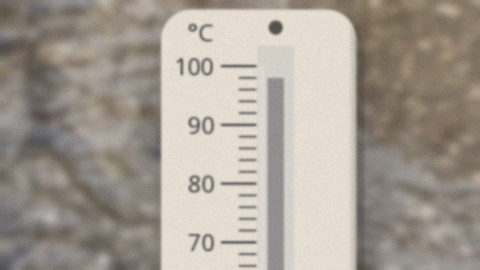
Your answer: 98°C
